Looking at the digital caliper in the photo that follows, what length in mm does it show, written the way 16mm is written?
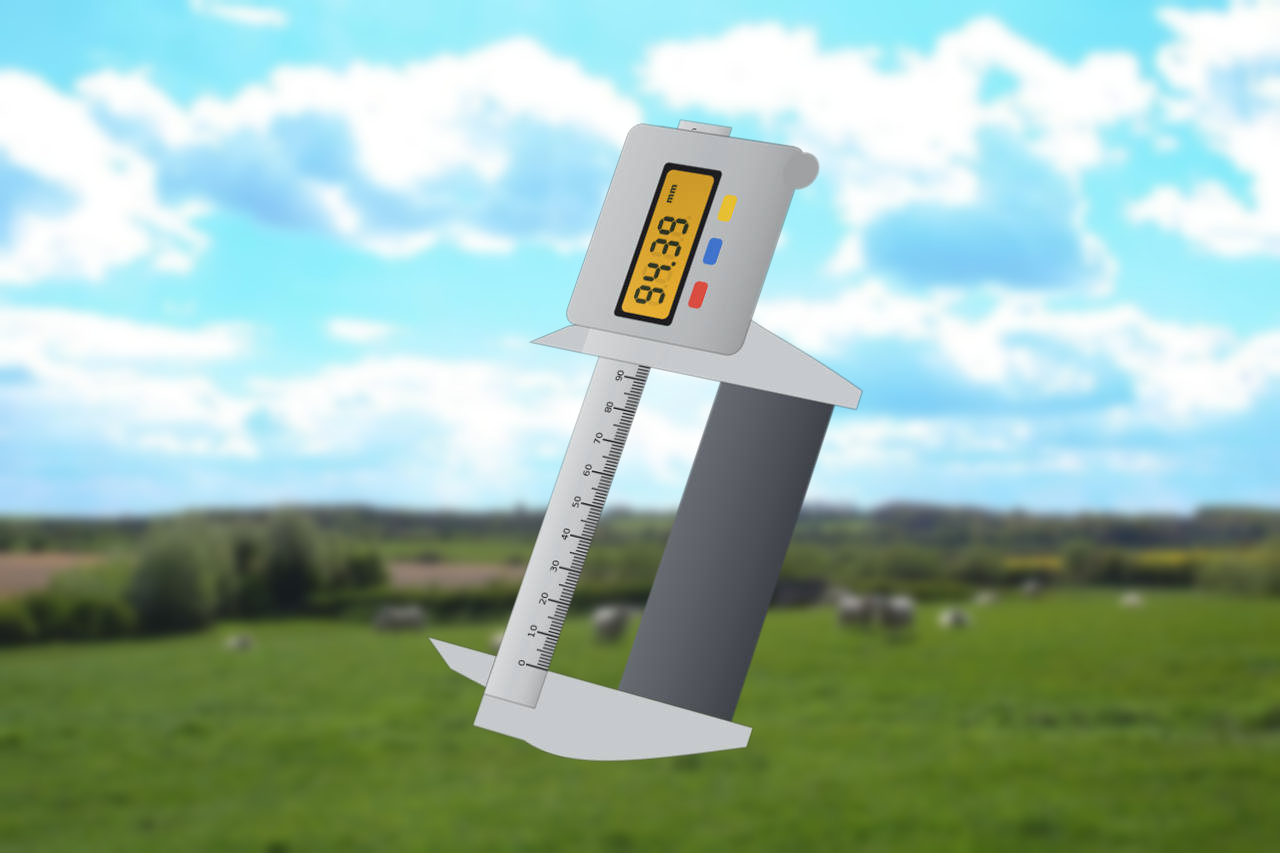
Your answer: 94.39mm
